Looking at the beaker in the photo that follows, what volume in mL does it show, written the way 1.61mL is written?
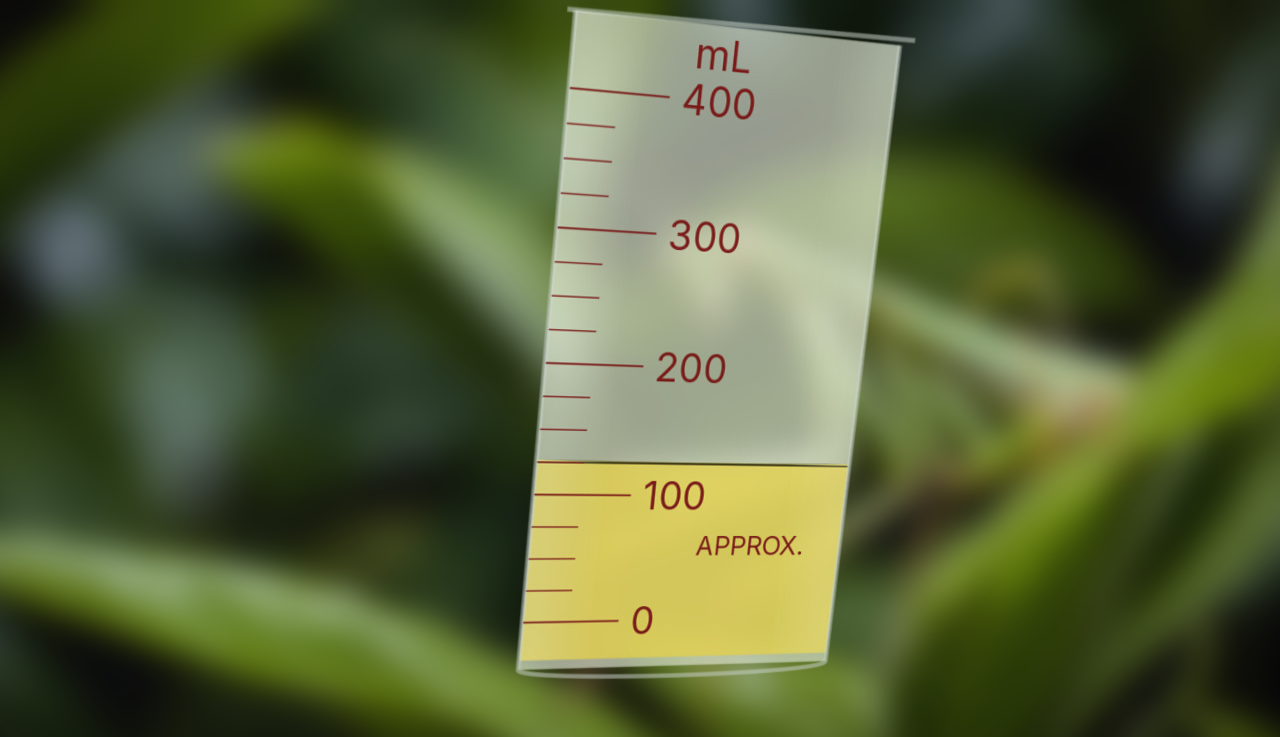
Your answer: 125mL
